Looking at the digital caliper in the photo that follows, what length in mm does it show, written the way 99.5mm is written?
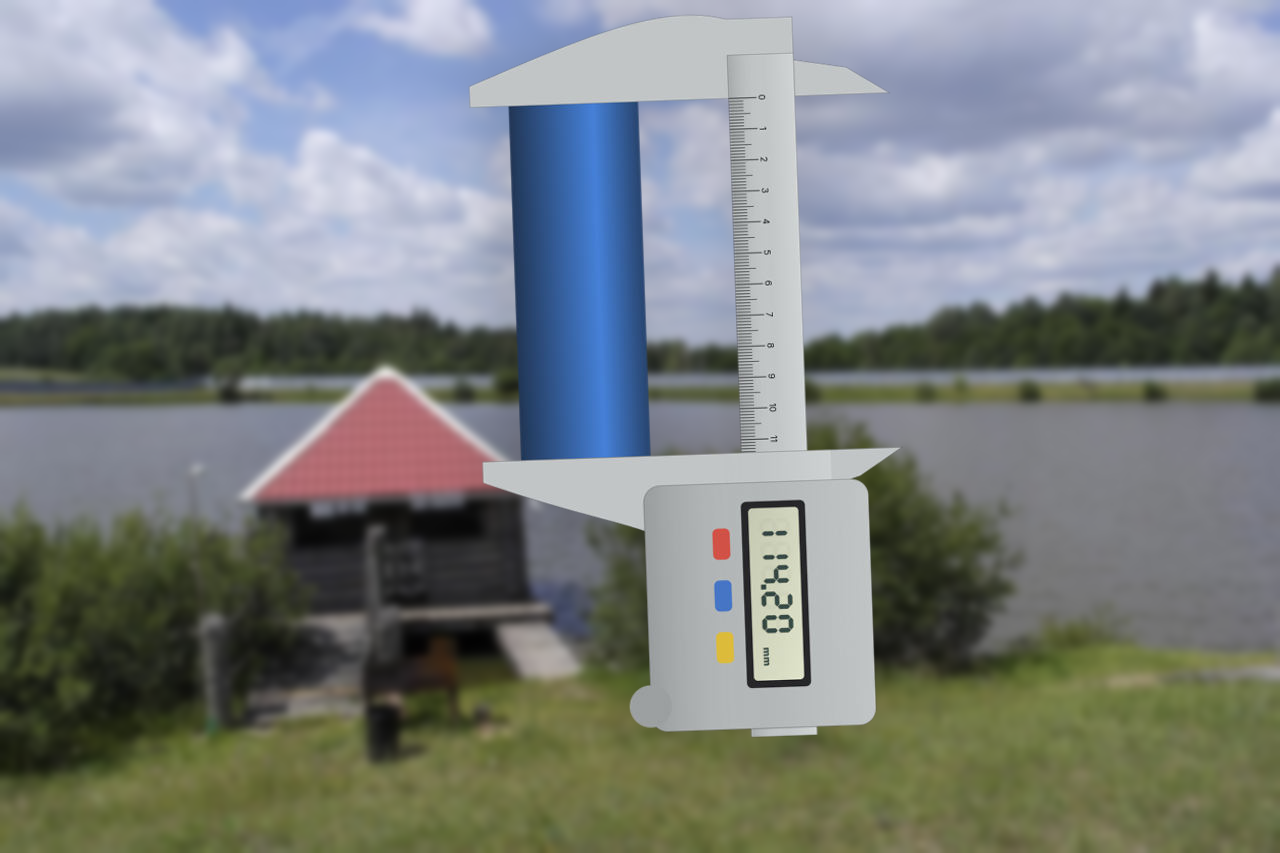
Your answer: 114.20mm
